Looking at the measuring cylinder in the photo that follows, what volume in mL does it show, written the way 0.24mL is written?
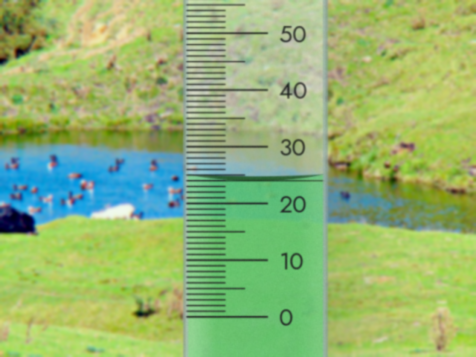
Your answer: 24mL
